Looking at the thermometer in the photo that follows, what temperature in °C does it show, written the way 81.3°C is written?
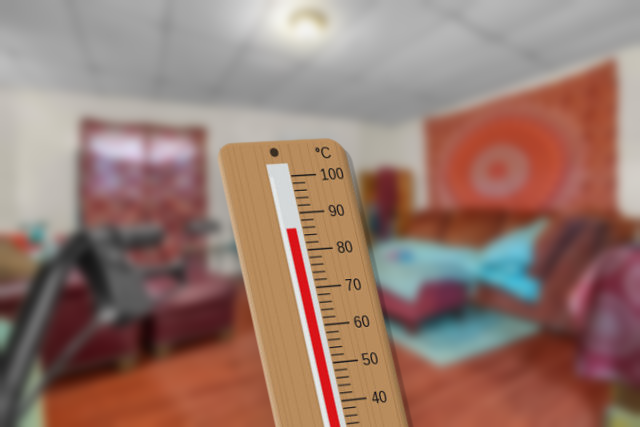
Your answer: 86°C
